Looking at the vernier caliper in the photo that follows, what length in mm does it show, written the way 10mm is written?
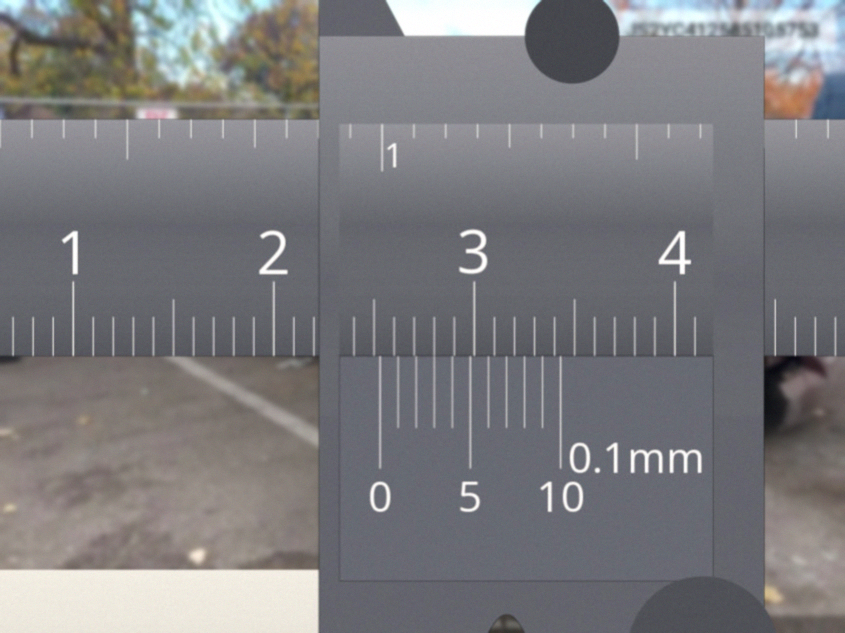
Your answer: 25.3mm
